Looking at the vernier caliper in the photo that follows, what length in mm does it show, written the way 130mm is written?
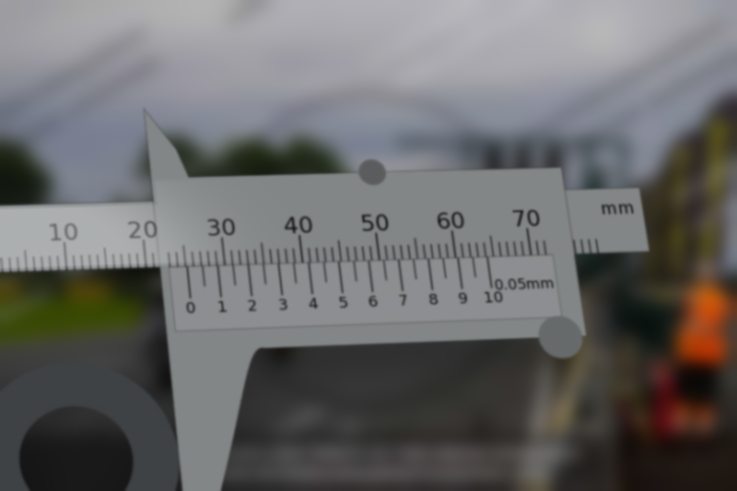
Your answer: 25.2mm
